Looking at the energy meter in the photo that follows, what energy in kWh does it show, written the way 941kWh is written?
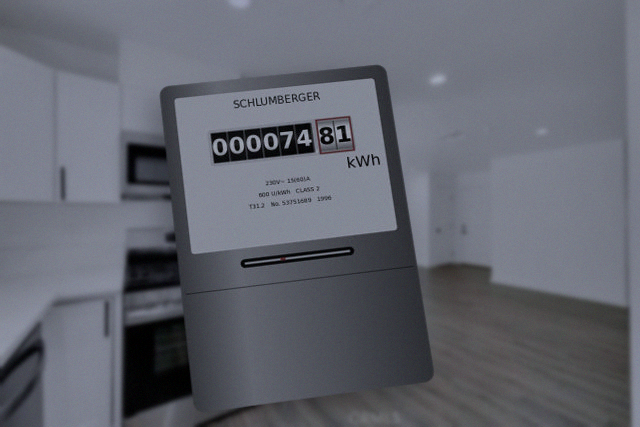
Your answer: 74.81kWh
